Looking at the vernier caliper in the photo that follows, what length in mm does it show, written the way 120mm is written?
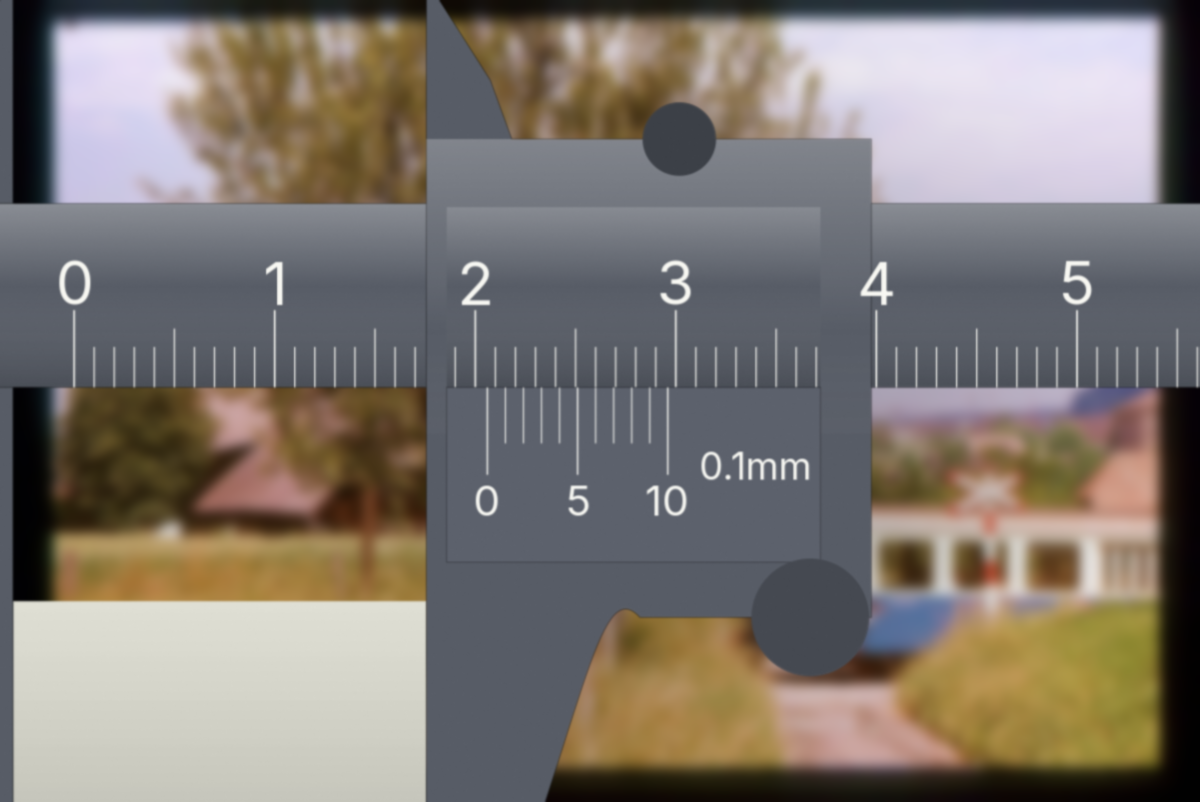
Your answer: 20.6mm
